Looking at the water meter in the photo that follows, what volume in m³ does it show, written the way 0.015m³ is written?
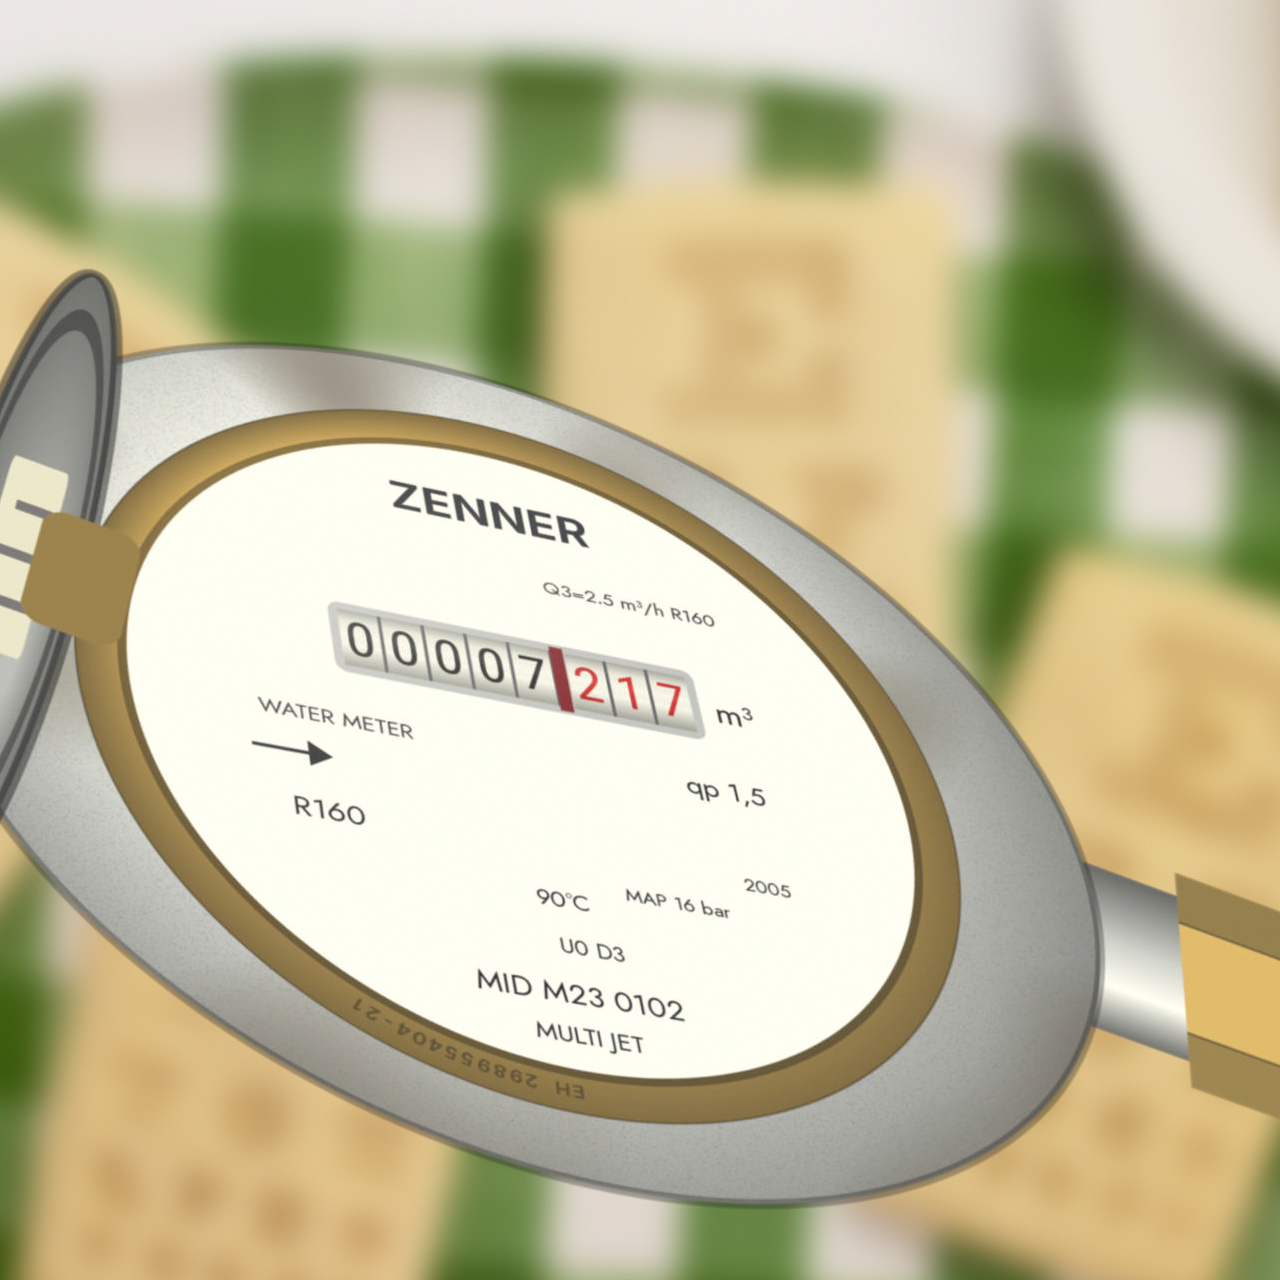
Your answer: 7.217m³
